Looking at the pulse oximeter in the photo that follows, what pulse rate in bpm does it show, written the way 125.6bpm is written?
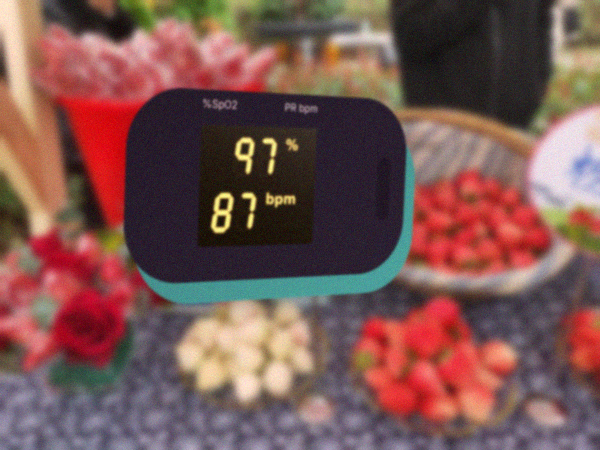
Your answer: 87bpm
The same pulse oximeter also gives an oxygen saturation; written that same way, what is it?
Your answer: 97%
